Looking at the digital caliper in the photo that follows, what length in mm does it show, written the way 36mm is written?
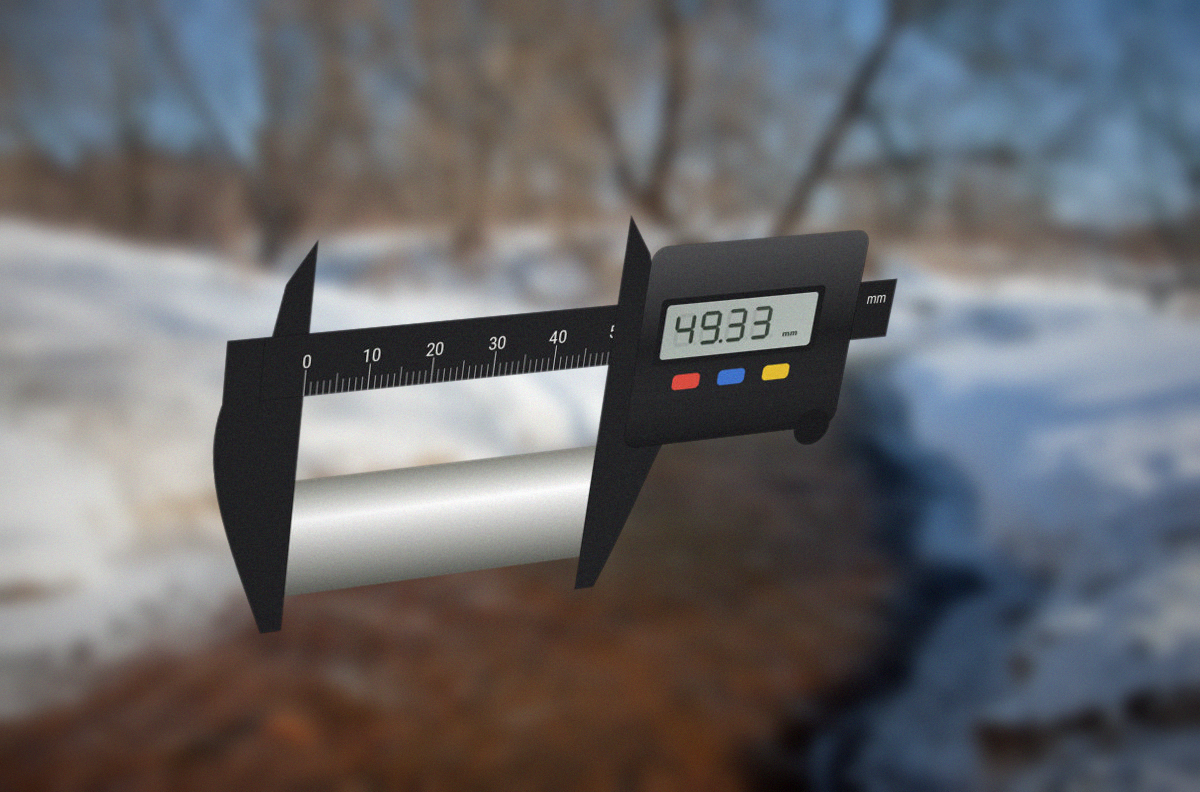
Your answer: 49.33mm
